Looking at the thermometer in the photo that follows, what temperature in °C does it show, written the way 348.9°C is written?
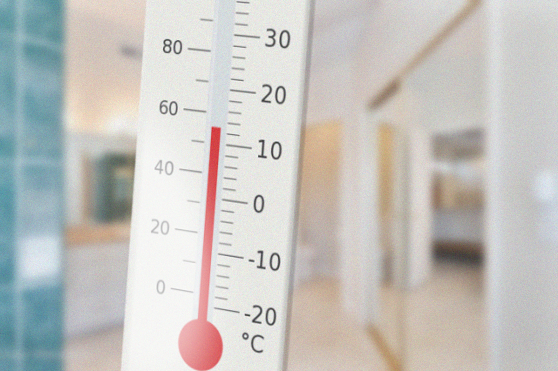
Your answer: 13°C
